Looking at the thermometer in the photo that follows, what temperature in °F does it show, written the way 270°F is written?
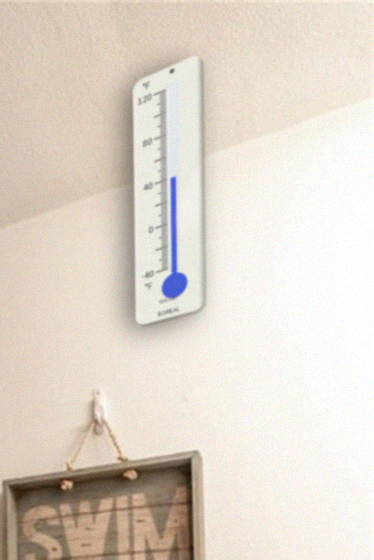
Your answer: 40°F
